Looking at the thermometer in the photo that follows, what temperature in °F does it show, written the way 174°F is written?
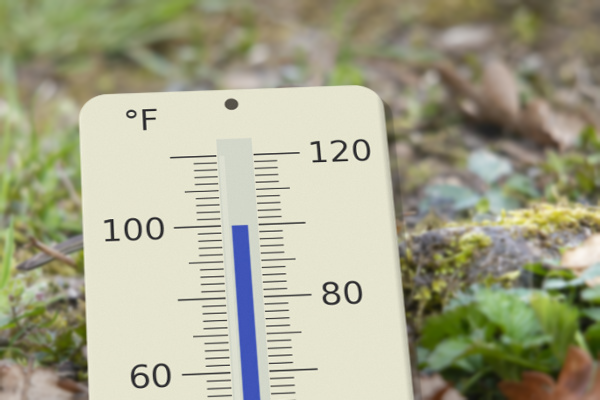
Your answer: 100°F
